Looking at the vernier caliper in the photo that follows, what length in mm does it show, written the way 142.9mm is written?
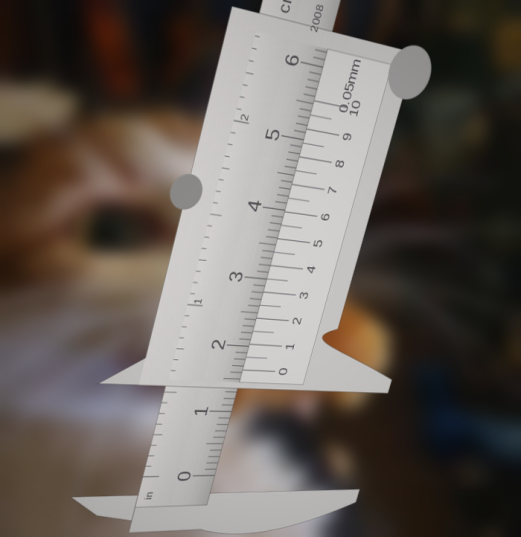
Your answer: 16.4mm
